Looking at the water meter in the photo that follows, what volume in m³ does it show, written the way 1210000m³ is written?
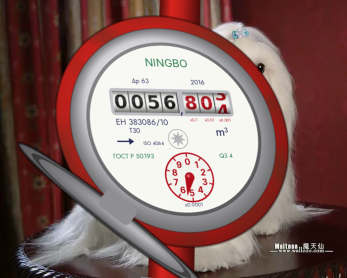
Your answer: 56.8035m³
